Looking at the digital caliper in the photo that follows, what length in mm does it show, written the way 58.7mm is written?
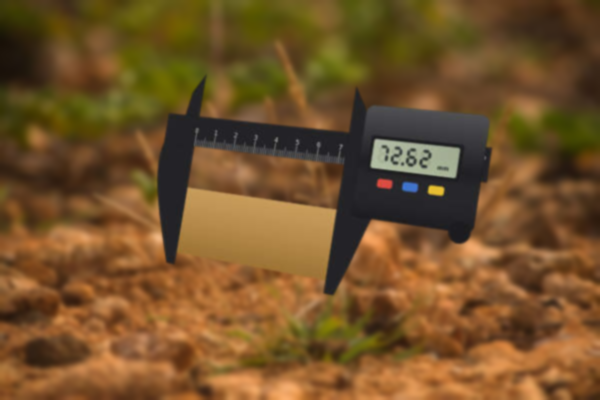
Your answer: 72.62mm
